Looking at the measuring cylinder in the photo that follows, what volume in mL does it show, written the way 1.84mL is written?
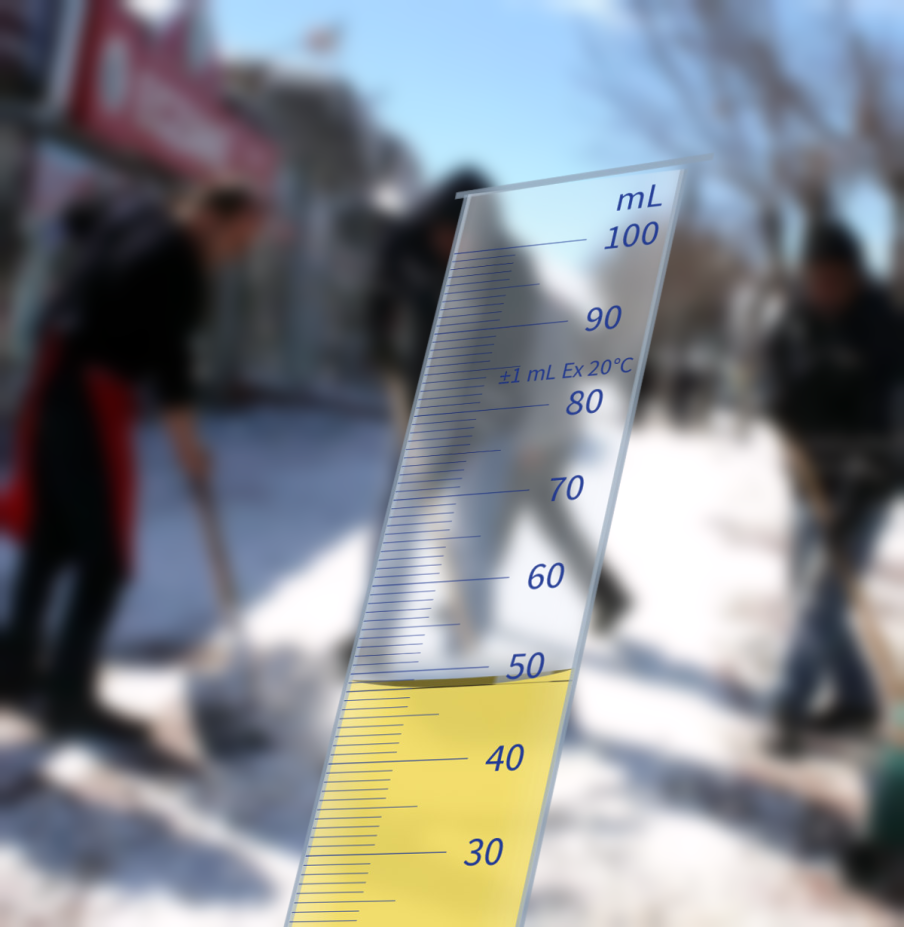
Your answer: 48mL
